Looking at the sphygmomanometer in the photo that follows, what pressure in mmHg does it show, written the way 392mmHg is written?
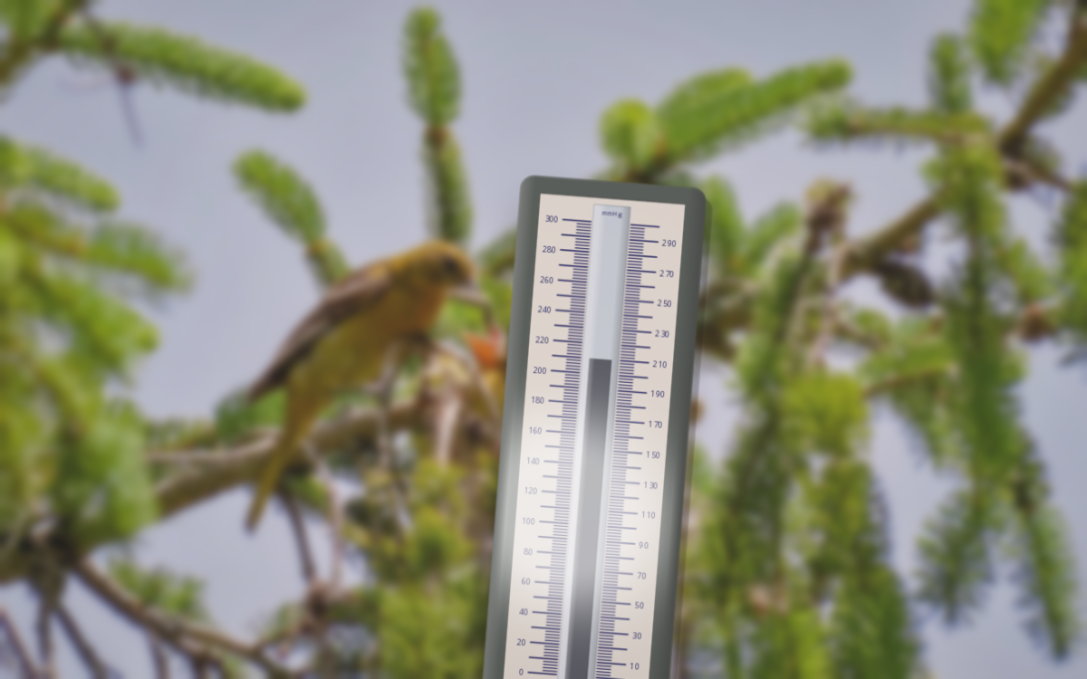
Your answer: 210mmHg
